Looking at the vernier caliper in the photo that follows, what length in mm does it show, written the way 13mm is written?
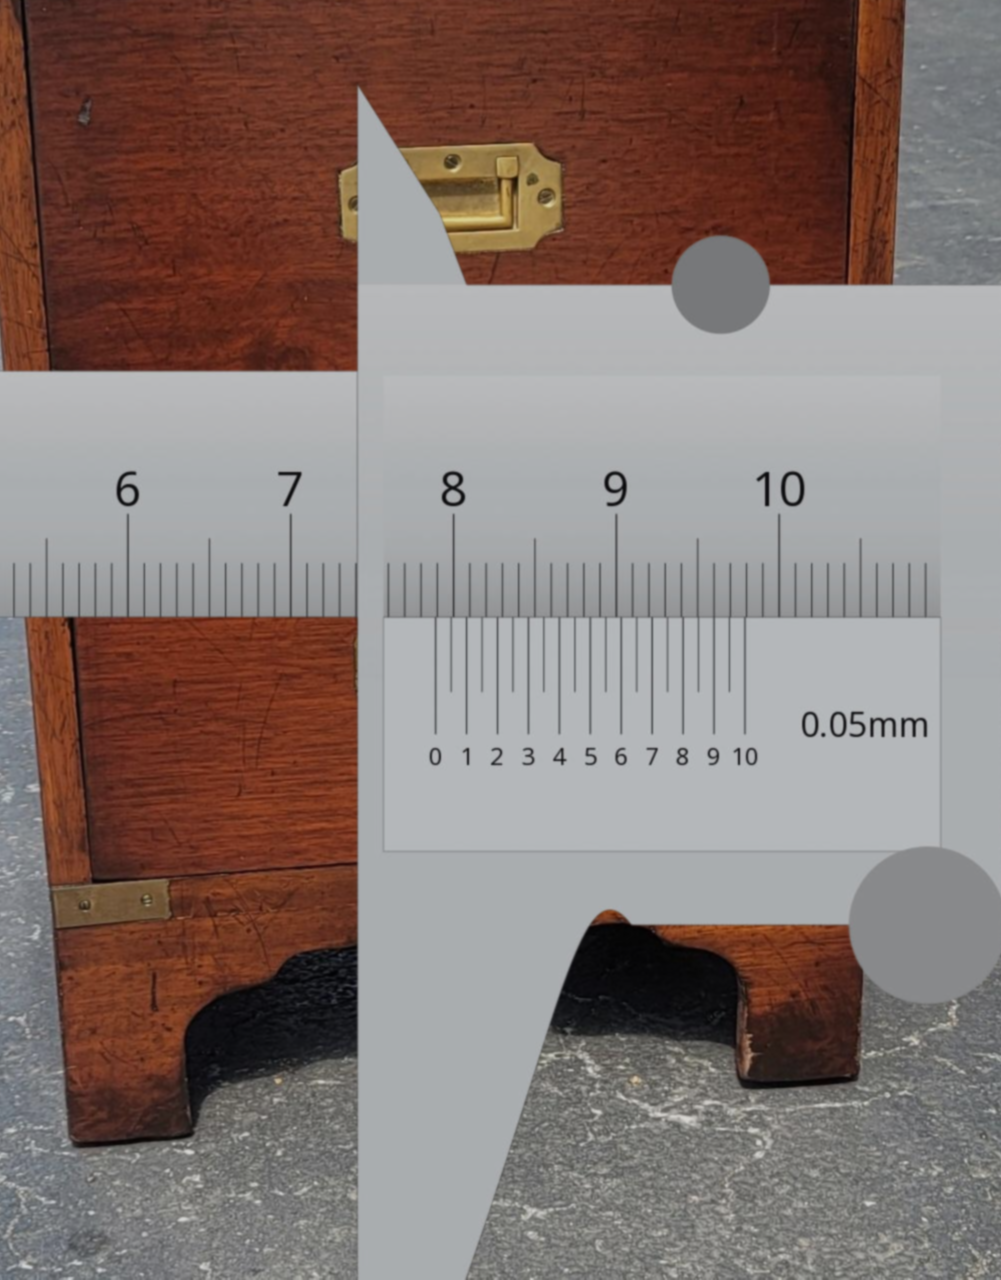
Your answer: 78.9mm
